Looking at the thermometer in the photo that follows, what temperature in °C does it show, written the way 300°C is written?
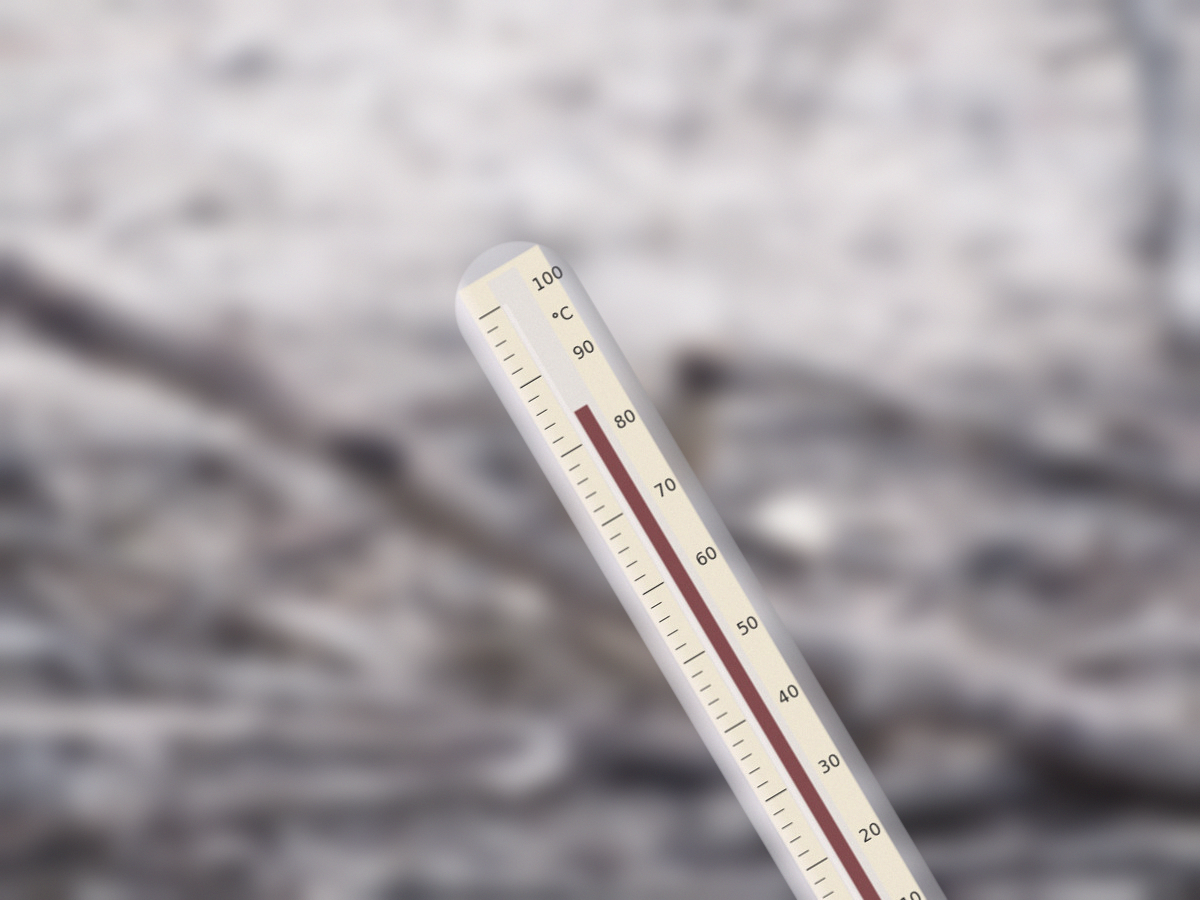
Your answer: 84°C
